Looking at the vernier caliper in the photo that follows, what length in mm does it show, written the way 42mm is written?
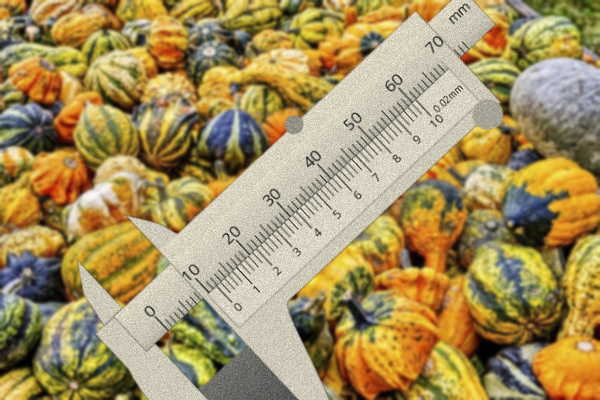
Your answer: 11.8mm
